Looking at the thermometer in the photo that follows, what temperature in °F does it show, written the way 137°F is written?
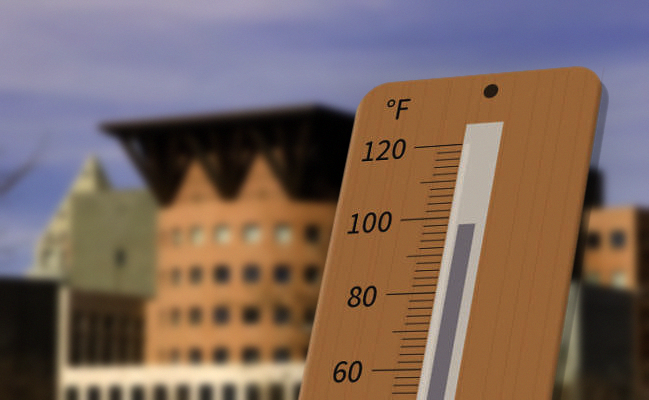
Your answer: 98°F
